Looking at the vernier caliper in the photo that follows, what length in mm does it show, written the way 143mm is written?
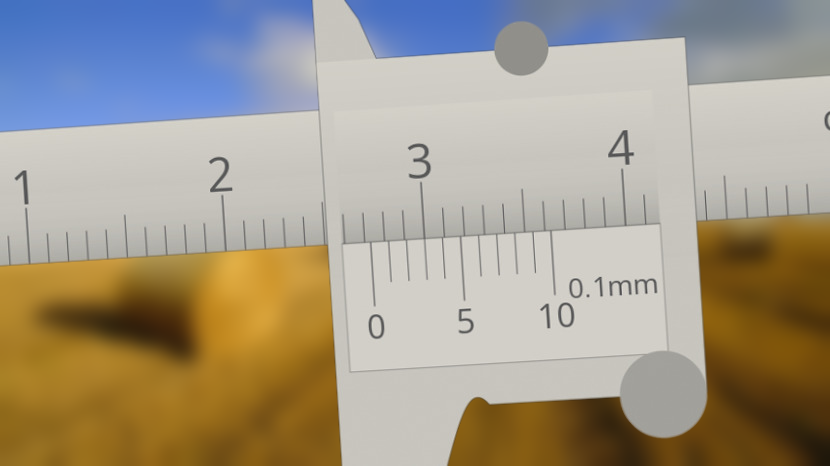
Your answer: 27.3mm
